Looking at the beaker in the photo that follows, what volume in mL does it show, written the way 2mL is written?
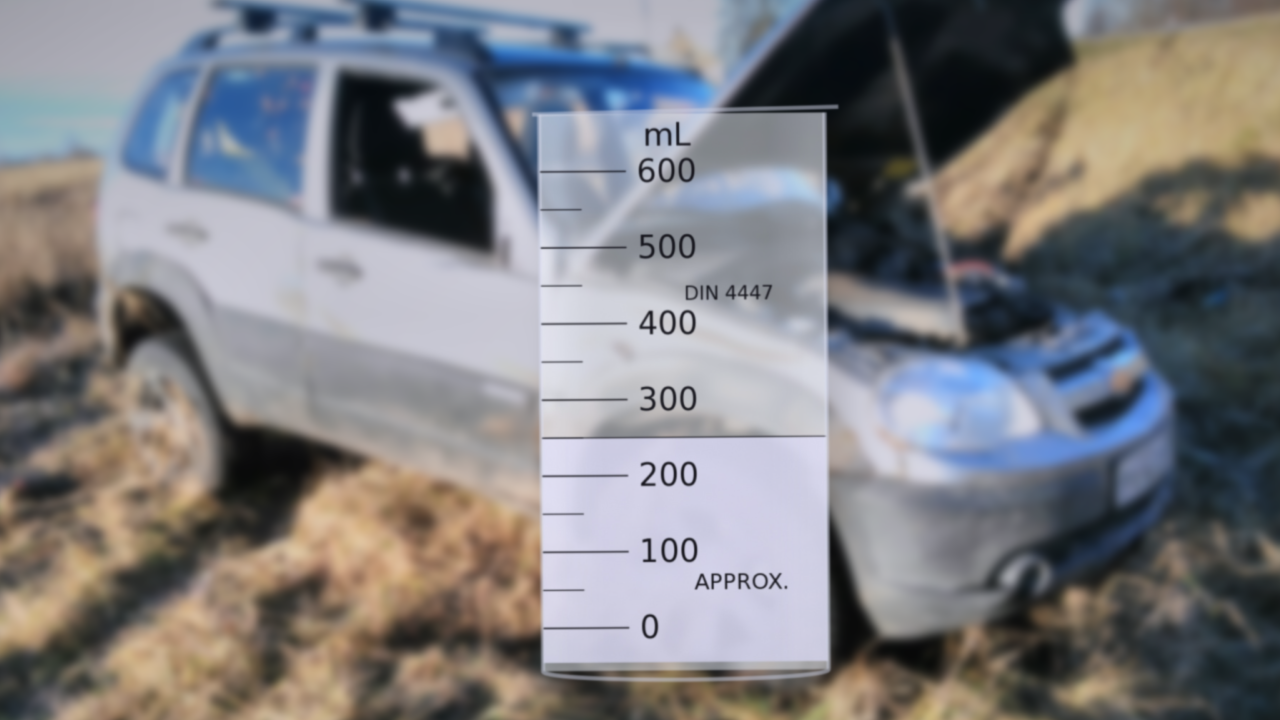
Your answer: 250mL
